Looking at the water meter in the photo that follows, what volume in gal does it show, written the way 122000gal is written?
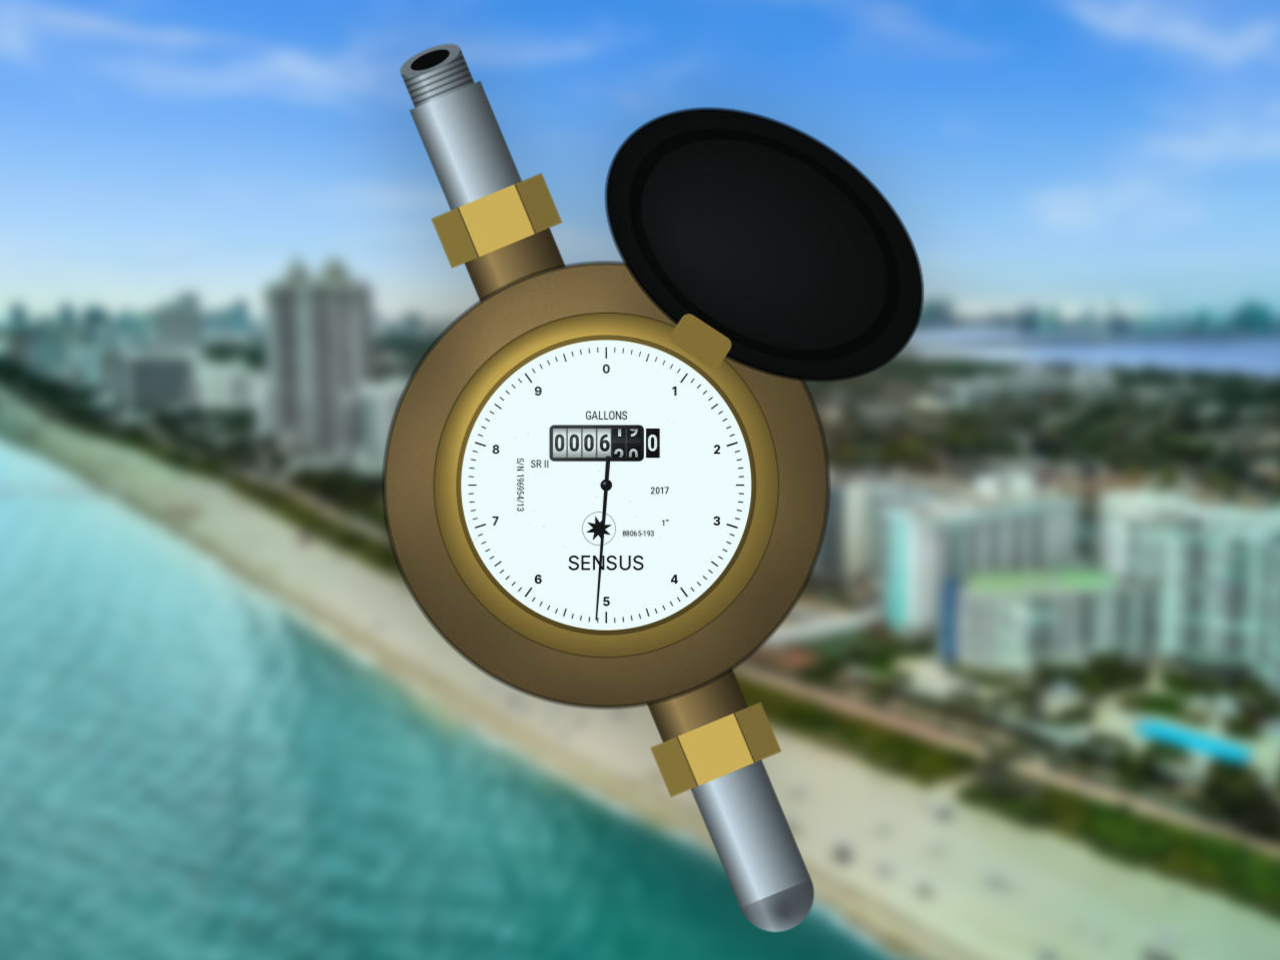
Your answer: 6195.1gal
